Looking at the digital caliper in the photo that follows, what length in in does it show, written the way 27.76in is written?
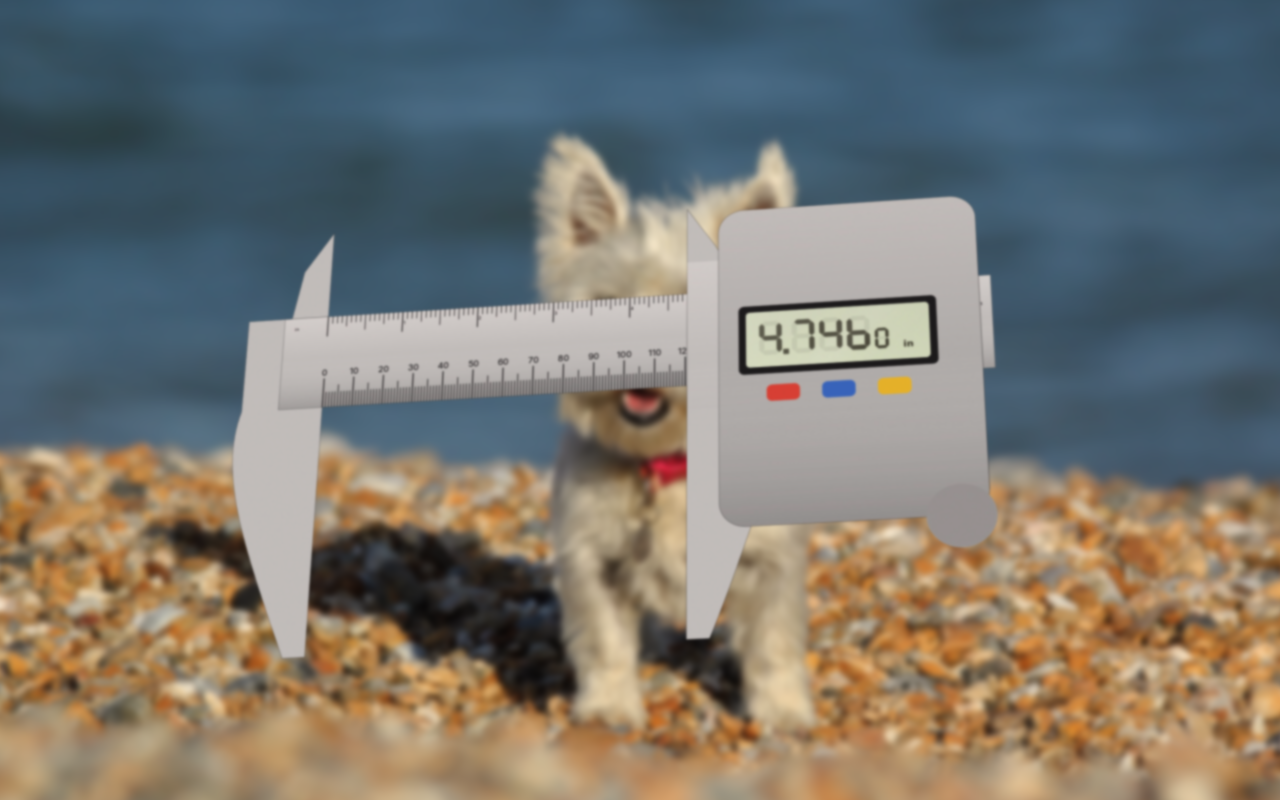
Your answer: 4.7460in
